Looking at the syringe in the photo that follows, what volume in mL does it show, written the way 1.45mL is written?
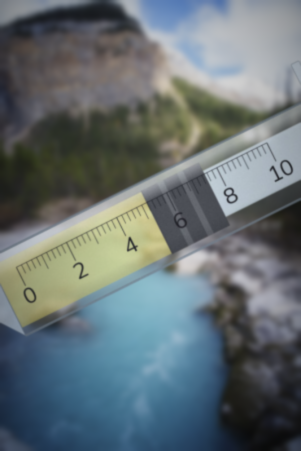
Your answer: 5.2mL
